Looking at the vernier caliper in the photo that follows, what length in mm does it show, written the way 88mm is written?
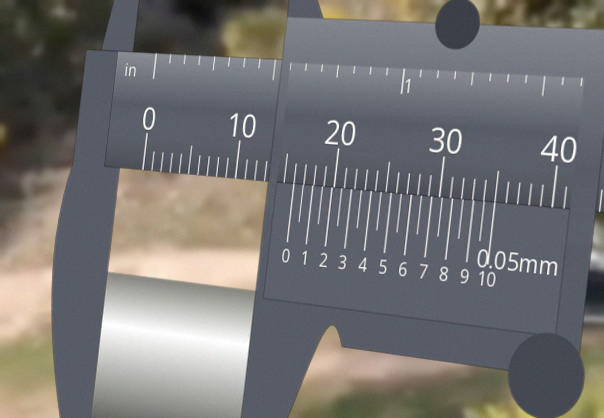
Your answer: 16.0mm
